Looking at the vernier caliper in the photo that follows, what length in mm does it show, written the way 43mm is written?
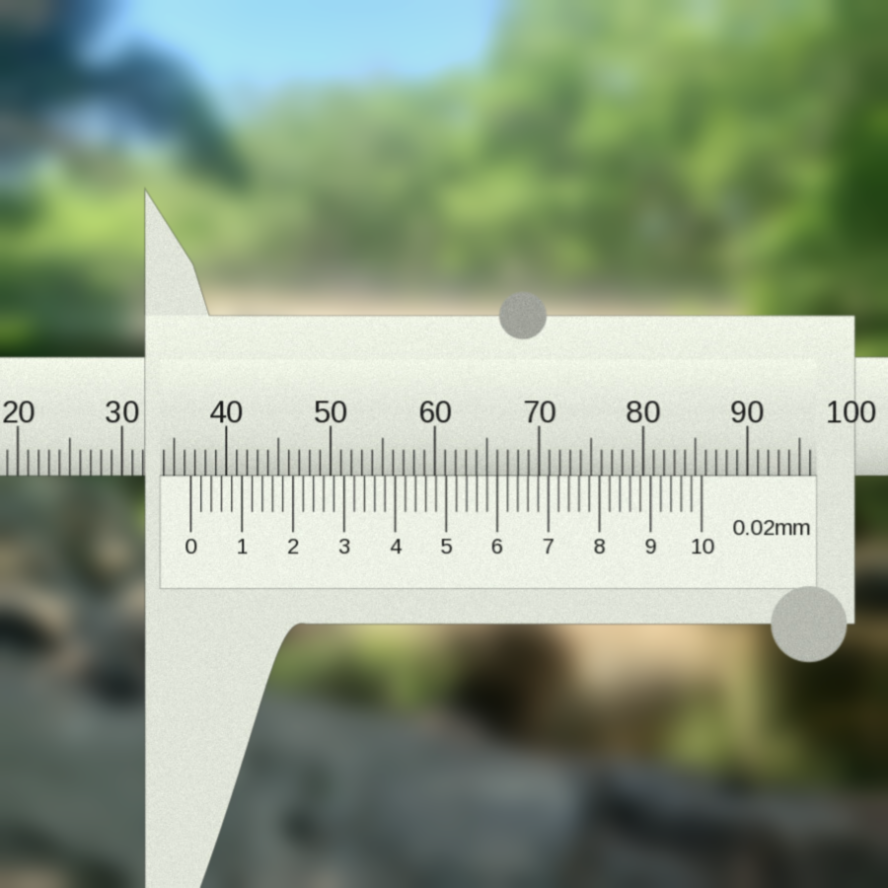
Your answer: 36.6mm
